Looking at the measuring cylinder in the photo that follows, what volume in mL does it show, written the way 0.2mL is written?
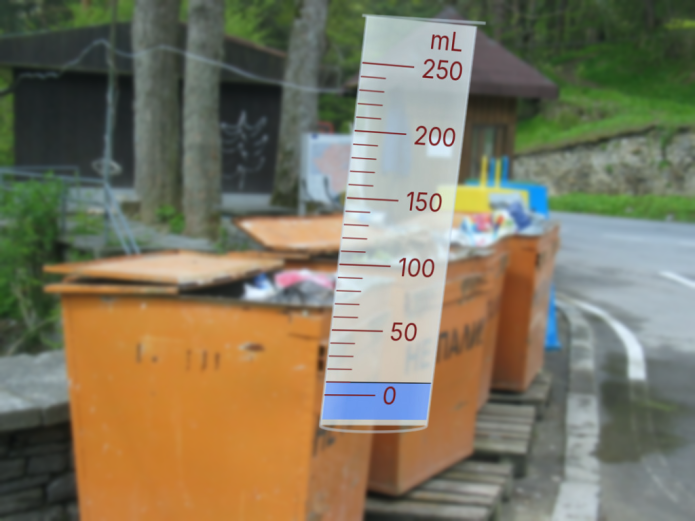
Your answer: 10mL
